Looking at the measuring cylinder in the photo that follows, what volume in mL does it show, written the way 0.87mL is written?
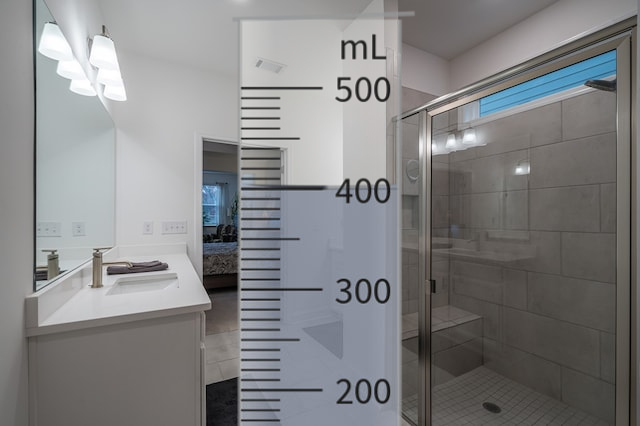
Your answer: 400mL
